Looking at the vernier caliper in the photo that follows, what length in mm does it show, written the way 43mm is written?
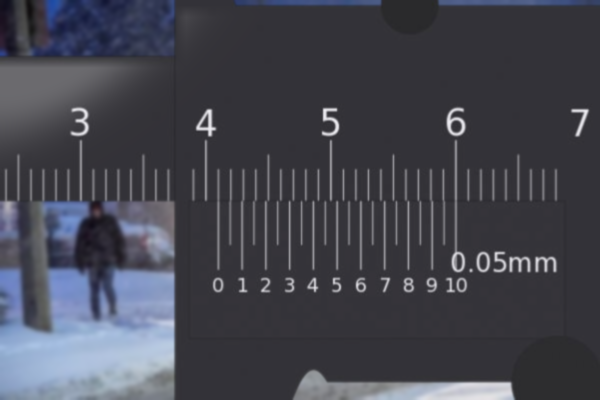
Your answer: 41.0mm
